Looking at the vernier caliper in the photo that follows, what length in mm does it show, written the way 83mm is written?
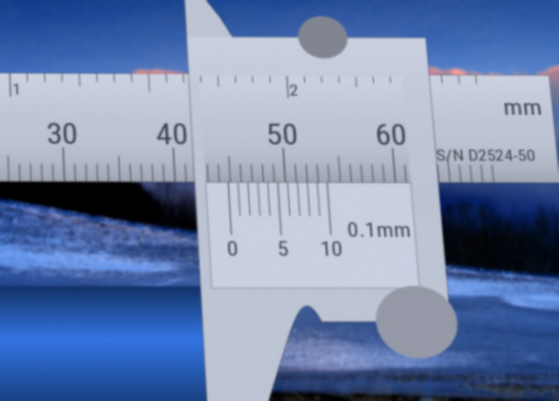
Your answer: 44.8mm
